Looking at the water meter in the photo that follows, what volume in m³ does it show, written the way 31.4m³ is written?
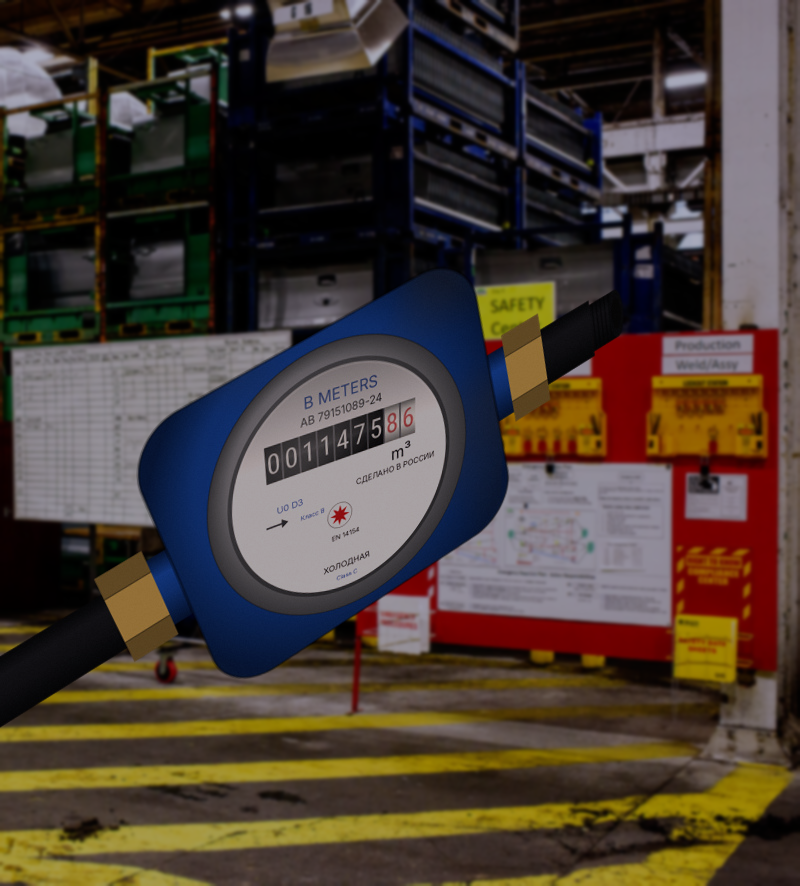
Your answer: 11475.86m³
